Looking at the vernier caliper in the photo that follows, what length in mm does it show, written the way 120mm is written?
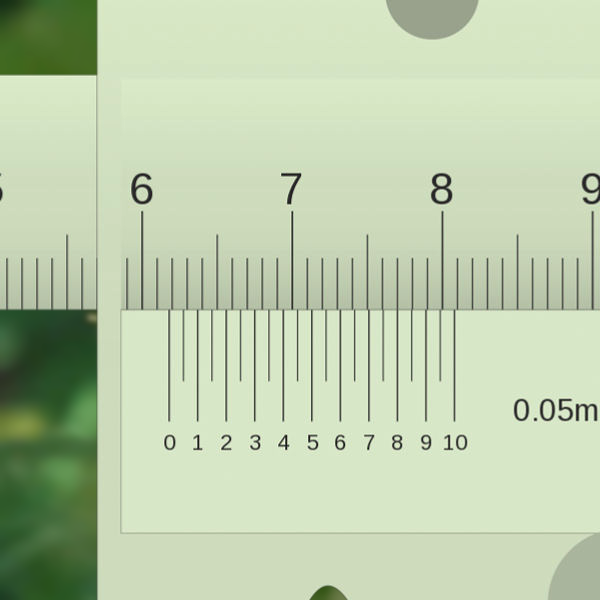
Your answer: 61.8mm
